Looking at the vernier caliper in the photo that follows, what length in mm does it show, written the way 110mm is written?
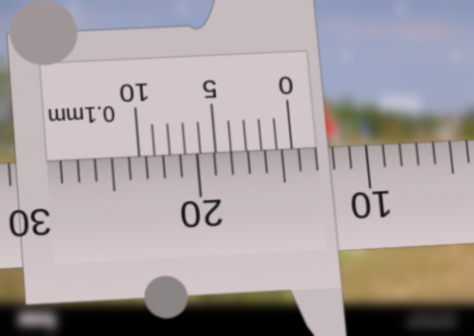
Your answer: 14.4mm
